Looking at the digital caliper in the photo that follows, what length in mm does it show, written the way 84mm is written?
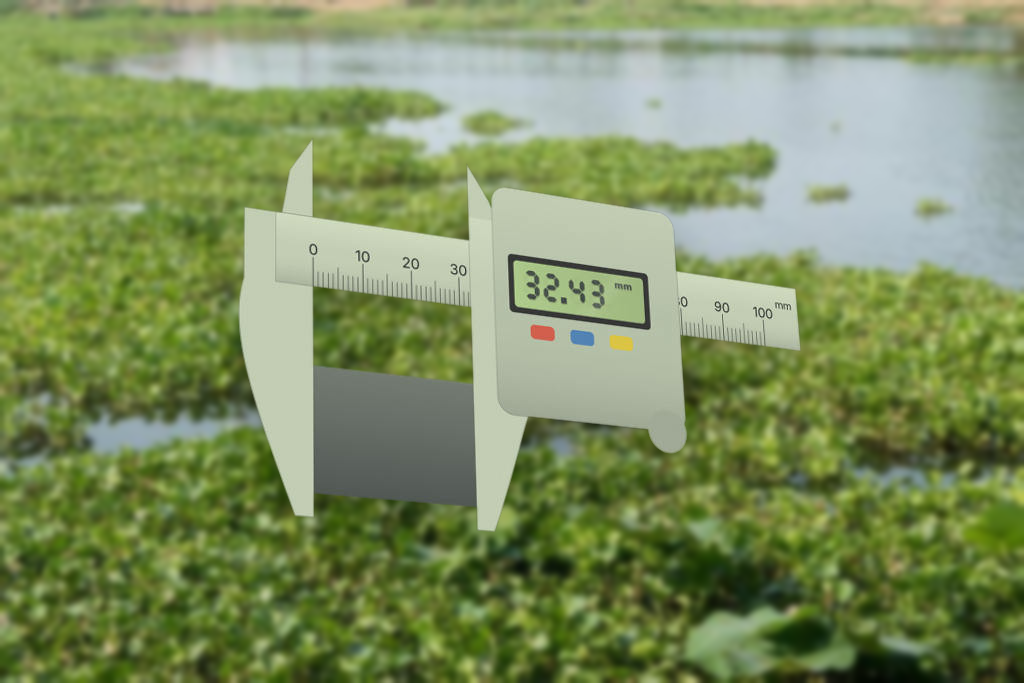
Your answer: 32.43mm
